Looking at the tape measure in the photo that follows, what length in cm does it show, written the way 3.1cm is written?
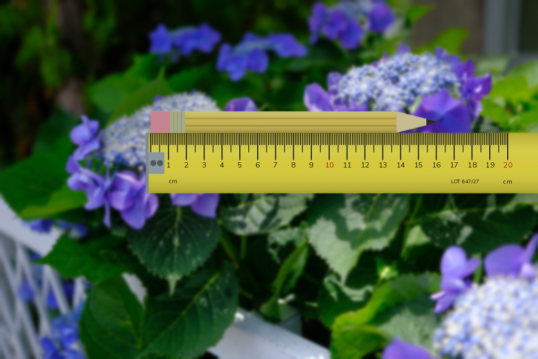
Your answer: 16cm
